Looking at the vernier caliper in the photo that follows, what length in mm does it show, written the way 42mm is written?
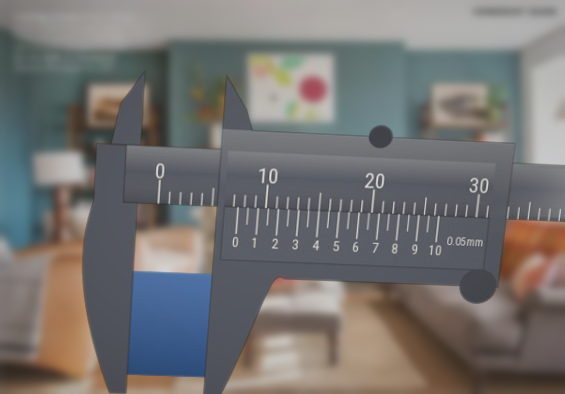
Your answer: 7.4mm
